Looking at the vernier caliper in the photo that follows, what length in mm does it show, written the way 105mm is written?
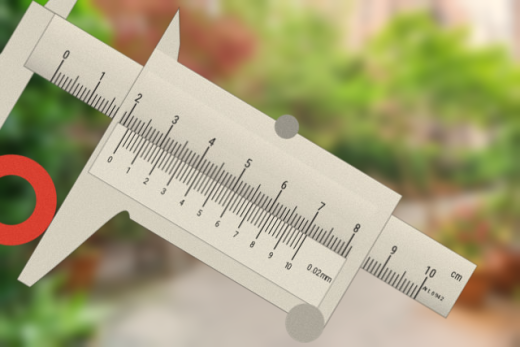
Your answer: 21.5mm
